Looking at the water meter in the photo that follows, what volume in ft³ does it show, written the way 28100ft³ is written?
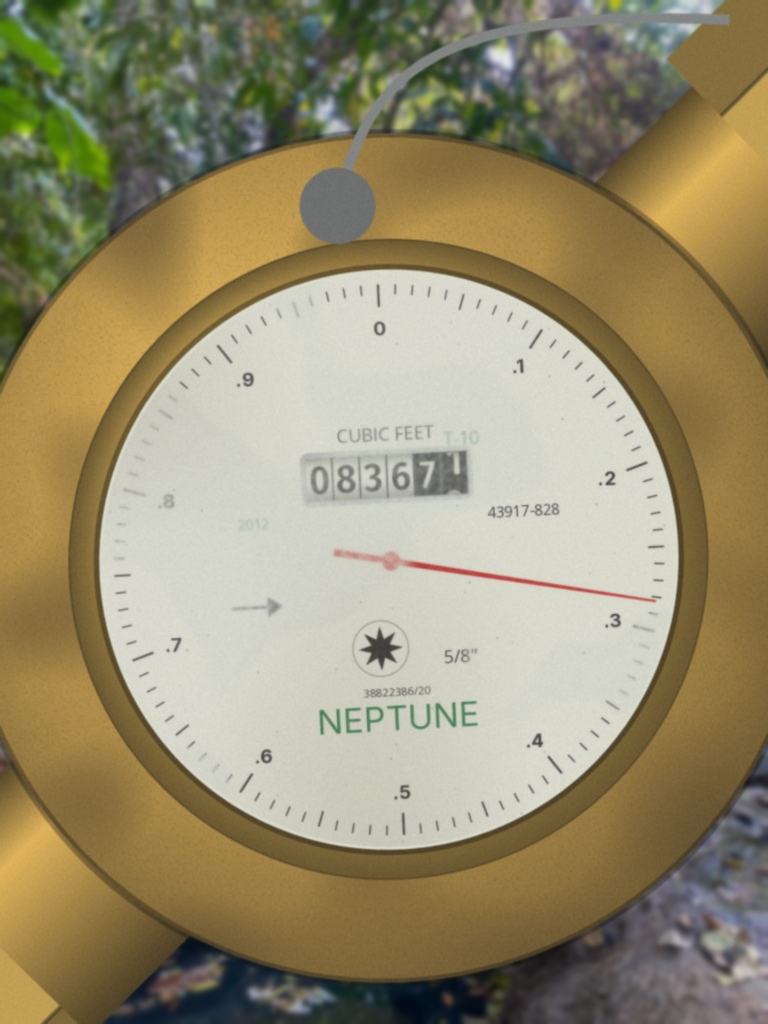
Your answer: 83671.28ft³
